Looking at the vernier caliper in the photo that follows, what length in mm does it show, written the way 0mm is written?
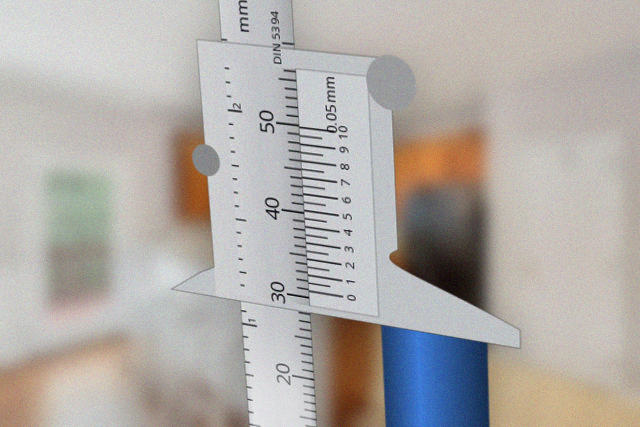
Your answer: 30.8mm
